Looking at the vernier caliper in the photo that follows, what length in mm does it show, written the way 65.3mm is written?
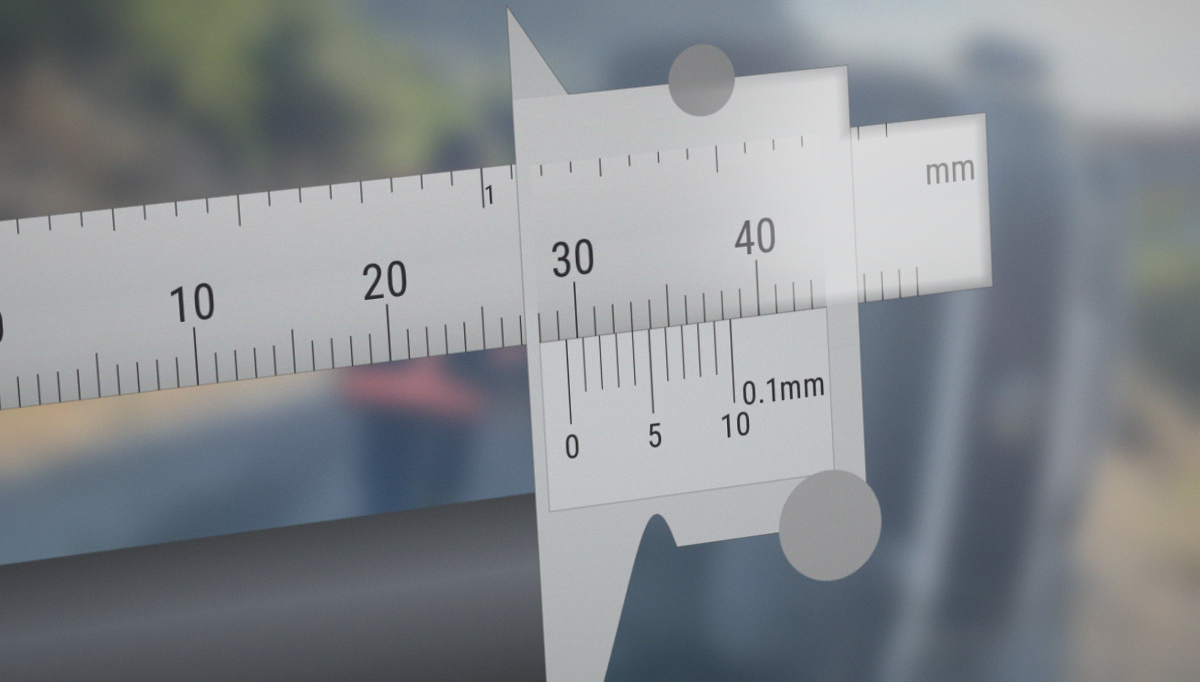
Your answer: 29.4mm
